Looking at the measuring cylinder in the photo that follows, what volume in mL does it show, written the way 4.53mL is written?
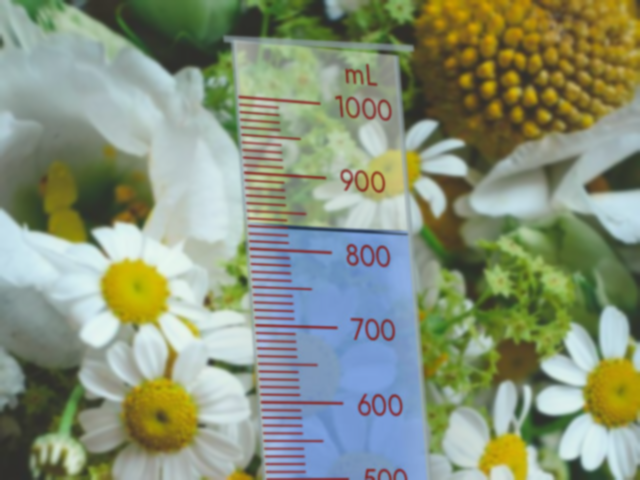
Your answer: 830mL
